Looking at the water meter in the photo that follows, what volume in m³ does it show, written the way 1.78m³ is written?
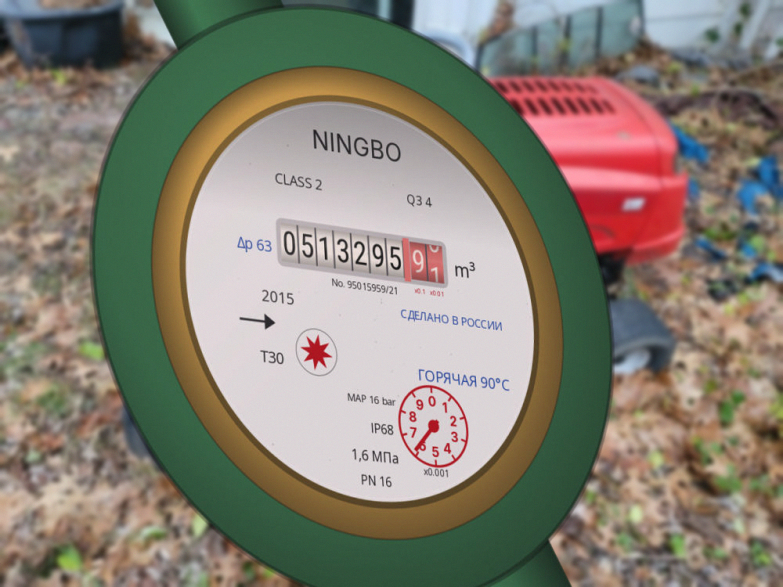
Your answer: 513295.906m³
